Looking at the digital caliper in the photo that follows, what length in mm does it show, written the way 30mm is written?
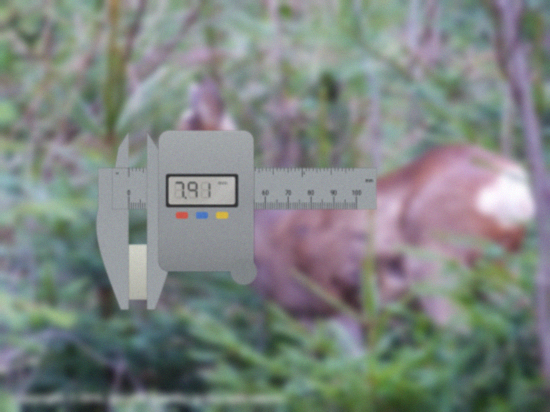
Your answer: 7.91mm
